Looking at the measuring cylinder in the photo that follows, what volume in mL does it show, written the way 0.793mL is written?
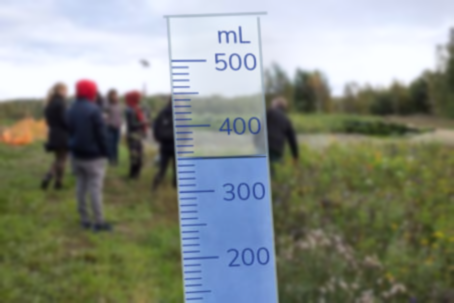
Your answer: 350mL
